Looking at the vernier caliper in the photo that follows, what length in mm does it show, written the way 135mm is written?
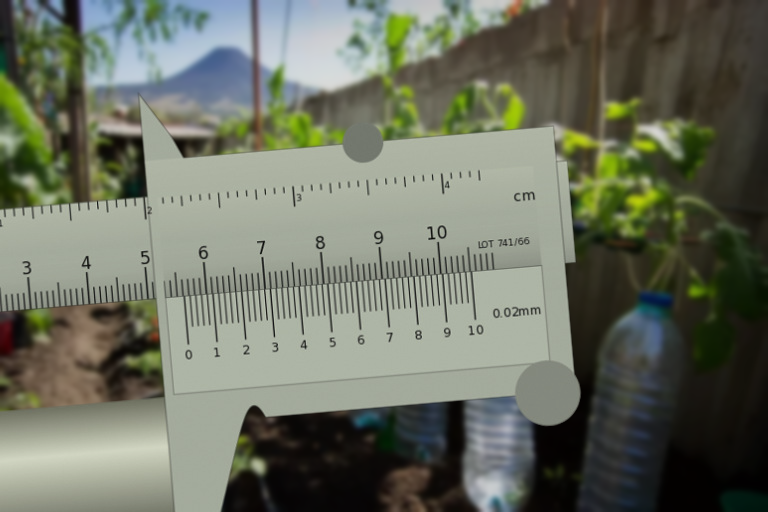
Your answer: 56.2mm
